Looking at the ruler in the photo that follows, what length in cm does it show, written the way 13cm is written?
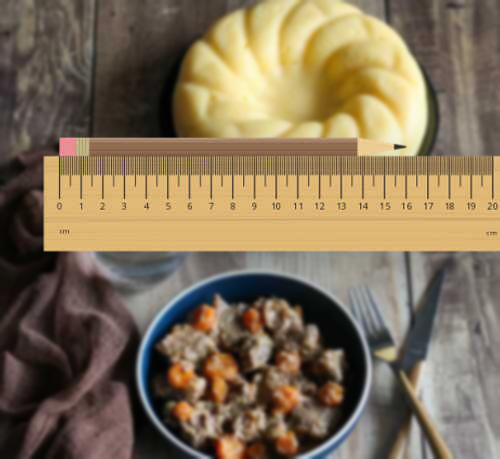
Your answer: 16cm
